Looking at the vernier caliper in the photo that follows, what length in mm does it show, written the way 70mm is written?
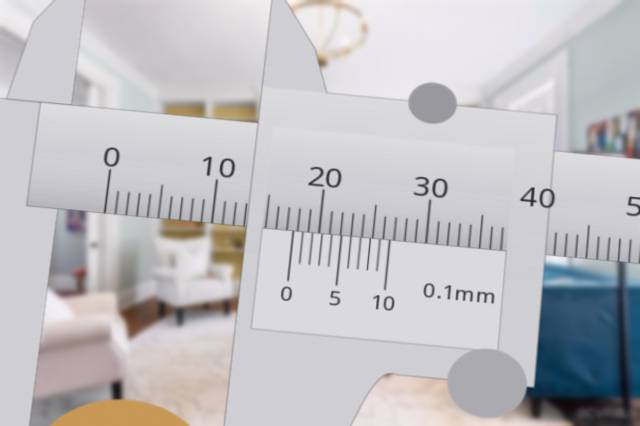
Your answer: 17.6mm
